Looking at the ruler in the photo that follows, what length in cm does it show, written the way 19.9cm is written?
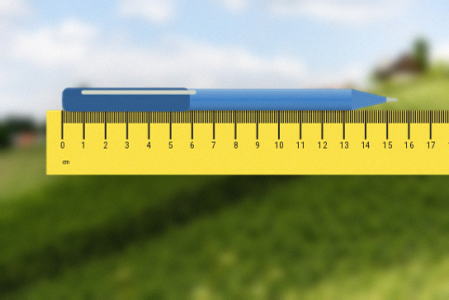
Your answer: 15.5cm
